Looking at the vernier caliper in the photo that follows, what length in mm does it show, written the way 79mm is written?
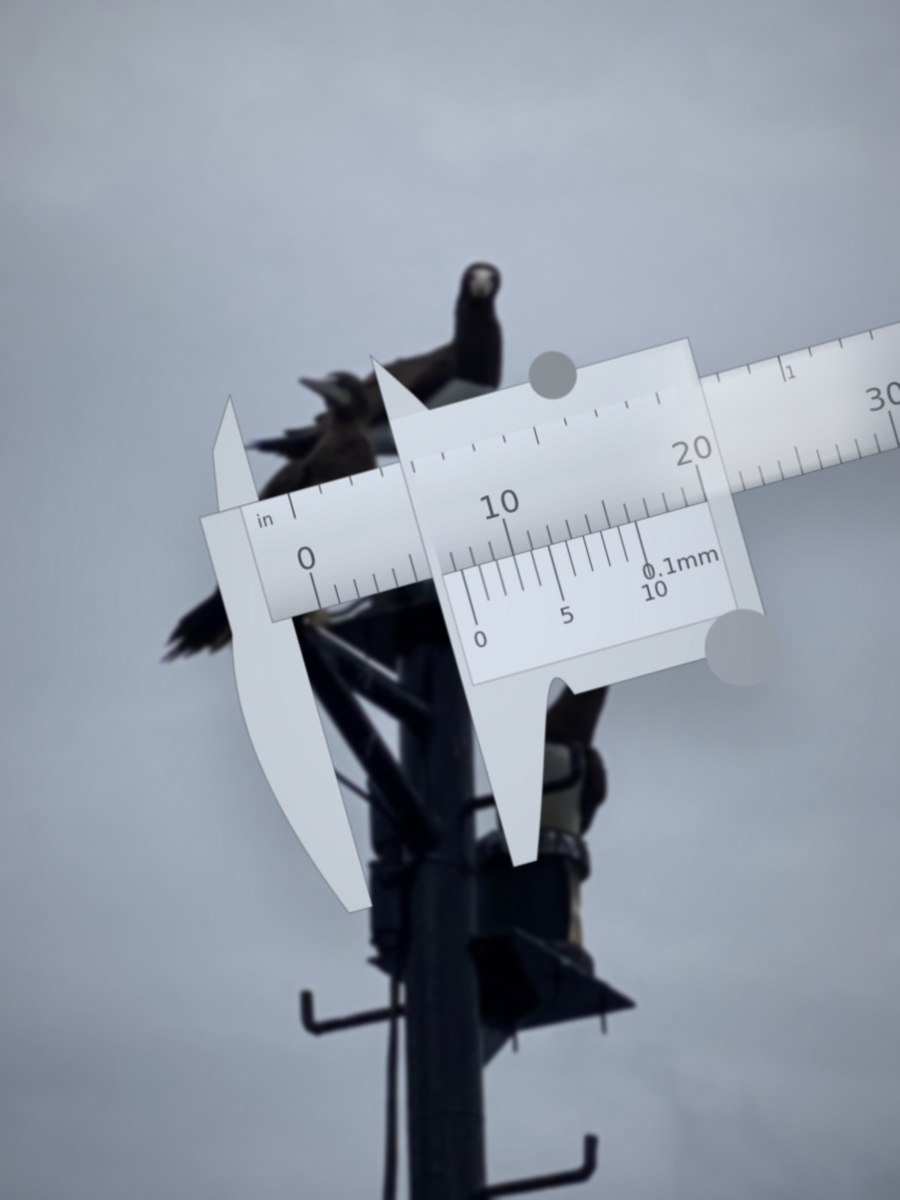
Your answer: 7.3mm
